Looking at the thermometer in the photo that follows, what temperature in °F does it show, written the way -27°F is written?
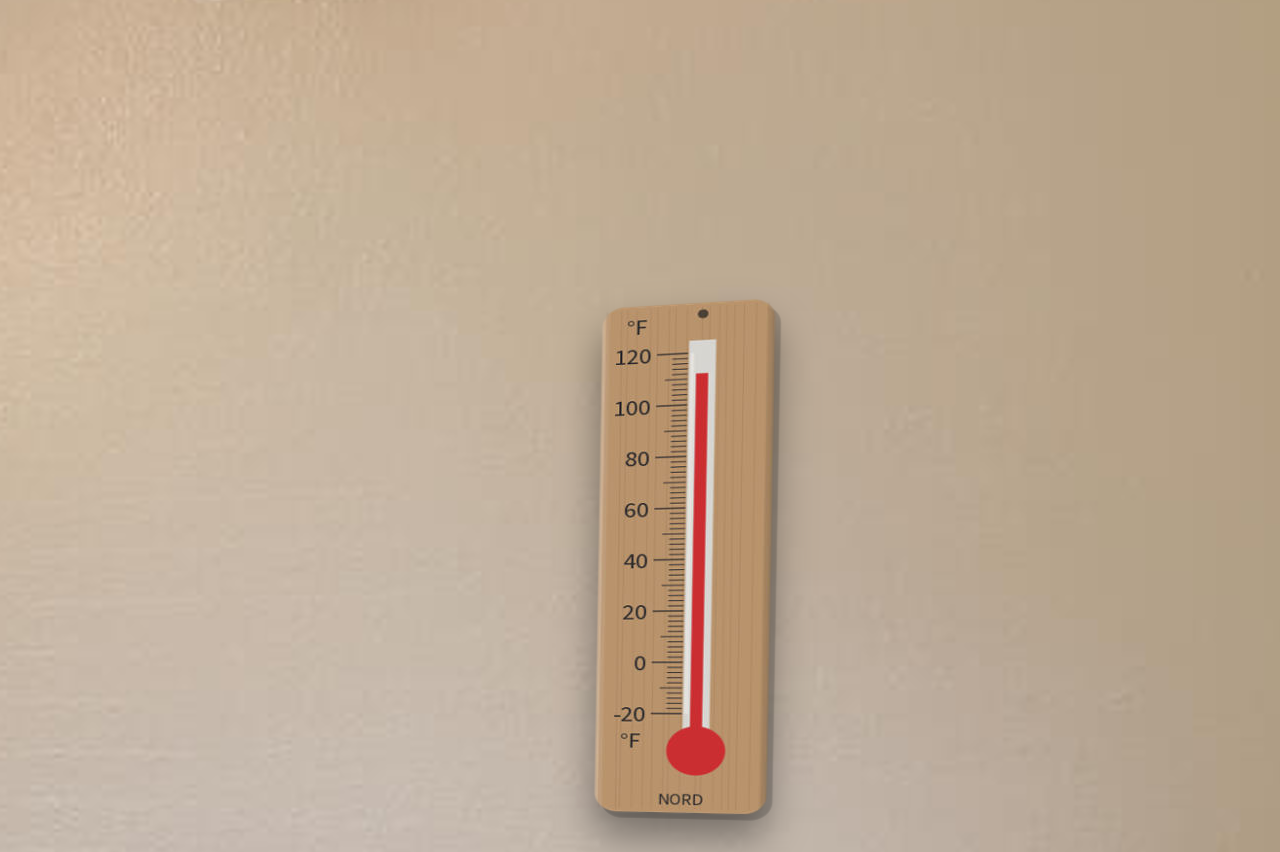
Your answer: 112°F
